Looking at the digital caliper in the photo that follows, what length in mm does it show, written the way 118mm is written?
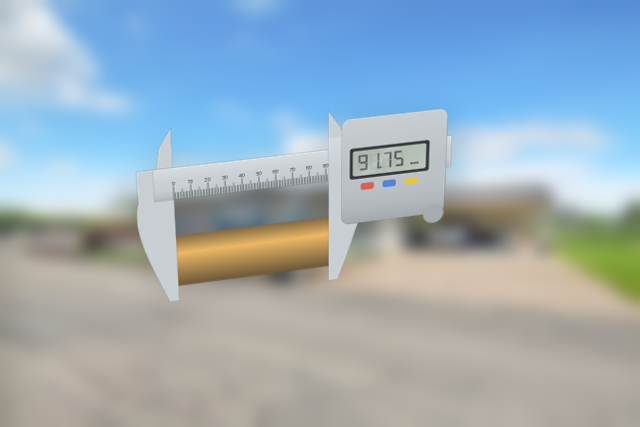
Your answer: 91.75mm
